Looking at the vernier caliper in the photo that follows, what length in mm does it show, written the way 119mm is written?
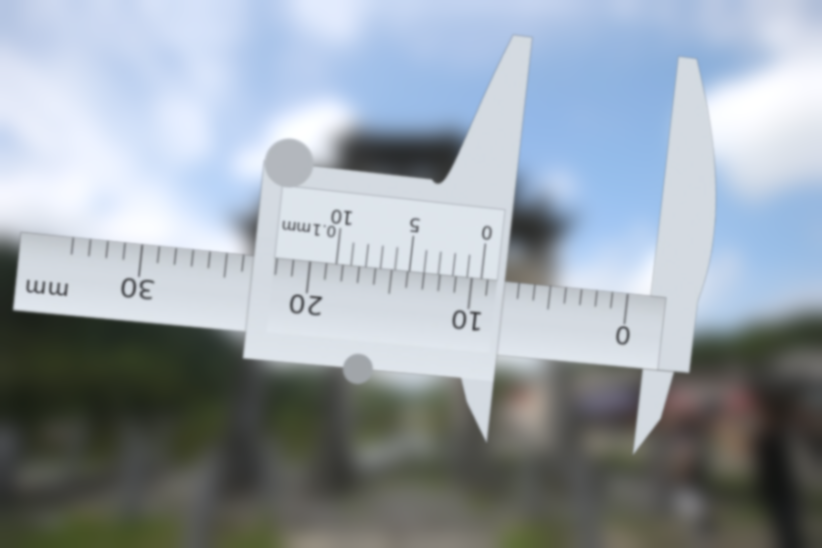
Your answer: 9.4mm
